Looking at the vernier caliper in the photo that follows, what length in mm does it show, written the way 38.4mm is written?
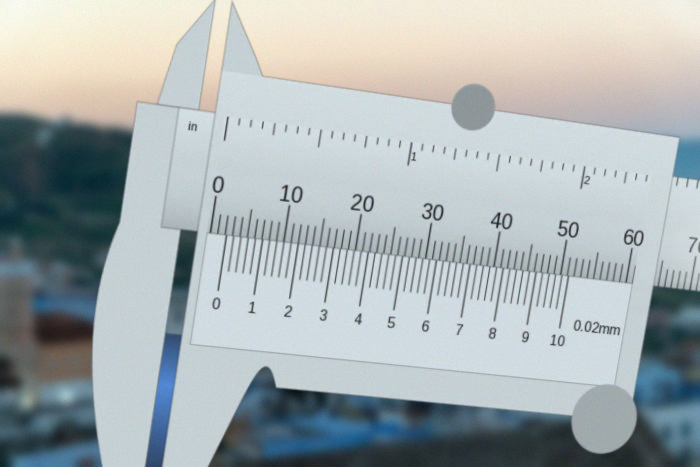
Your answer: 2.2mm
